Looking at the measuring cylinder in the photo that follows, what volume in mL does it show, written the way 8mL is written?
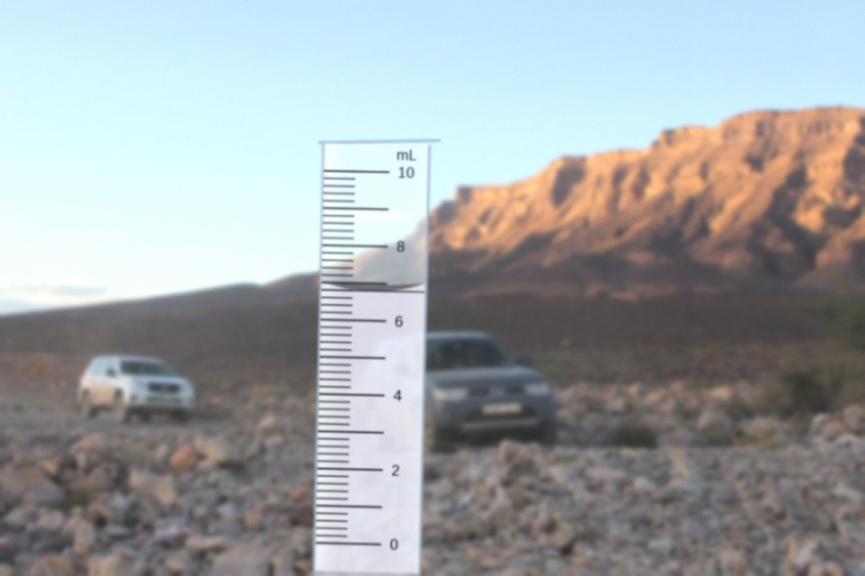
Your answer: 6.8mL
